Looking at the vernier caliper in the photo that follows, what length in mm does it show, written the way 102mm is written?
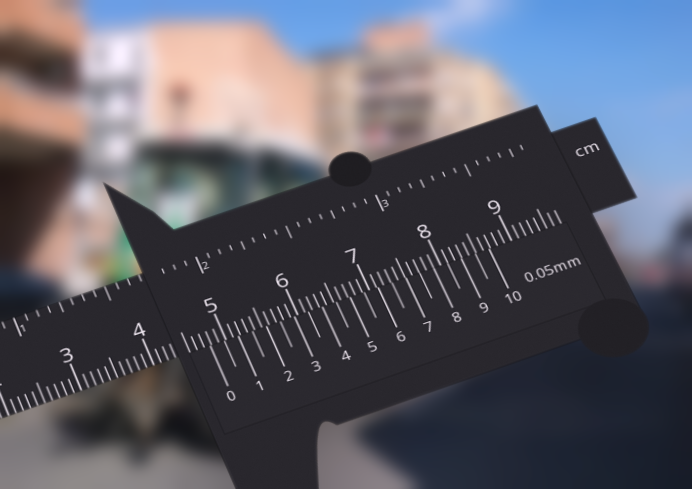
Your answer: 47.8mm
